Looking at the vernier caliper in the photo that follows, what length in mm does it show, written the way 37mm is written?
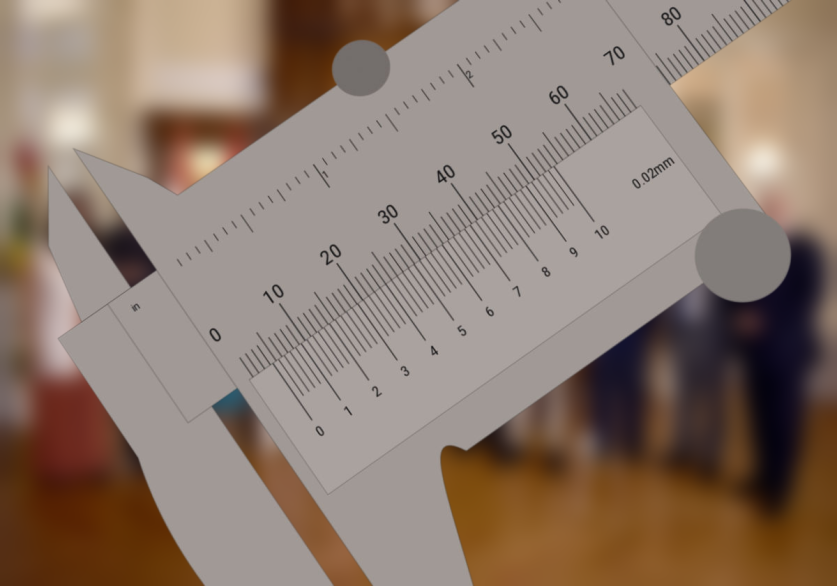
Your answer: 4.4mm
